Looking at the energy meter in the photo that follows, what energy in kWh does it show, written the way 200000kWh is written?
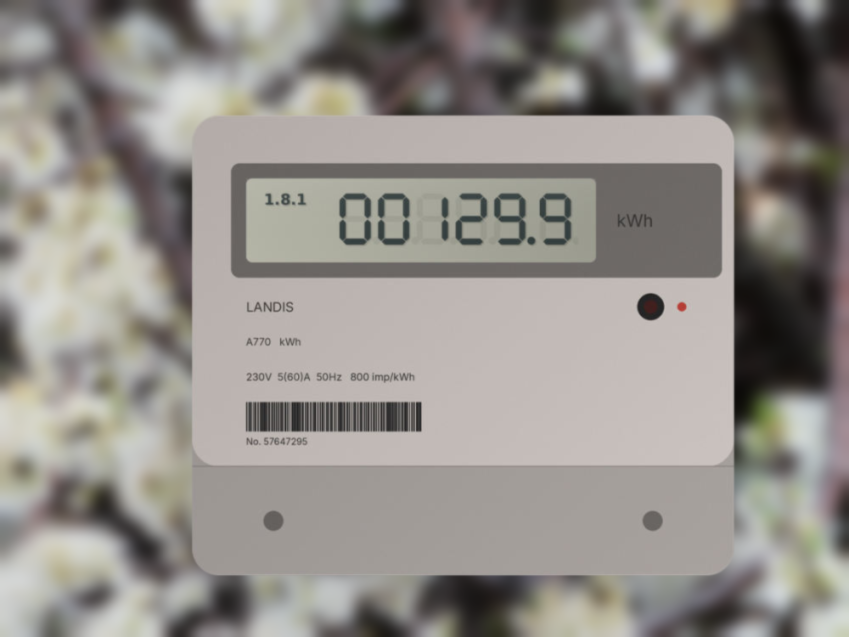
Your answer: 129.9kWh
